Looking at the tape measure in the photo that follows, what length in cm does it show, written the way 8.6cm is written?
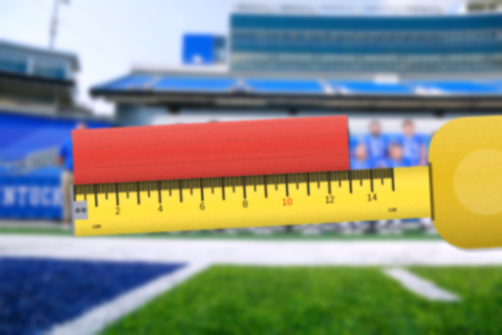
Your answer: 13cm
